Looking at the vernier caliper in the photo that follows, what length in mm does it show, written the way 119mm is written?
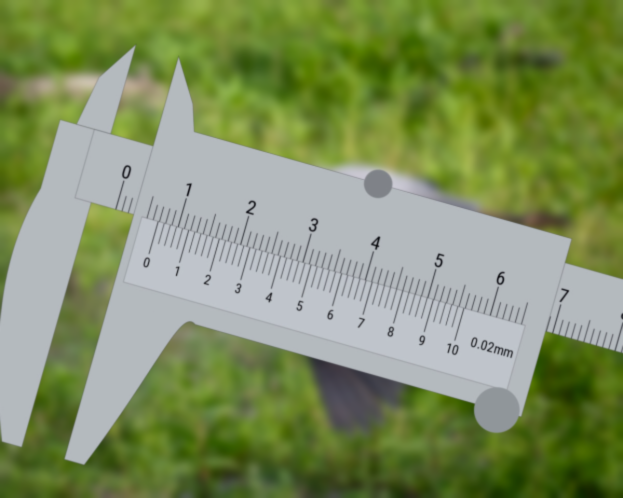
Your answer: 6.8mm
